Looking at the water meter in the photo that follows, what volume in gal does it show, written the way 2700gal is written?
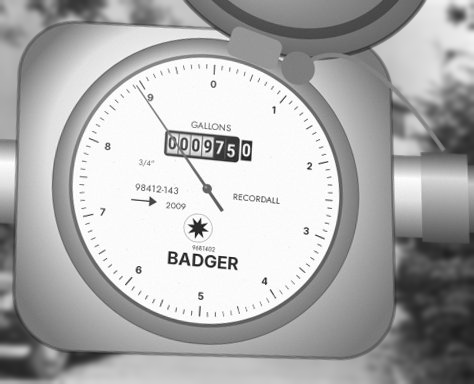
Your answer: 9748.9gal
